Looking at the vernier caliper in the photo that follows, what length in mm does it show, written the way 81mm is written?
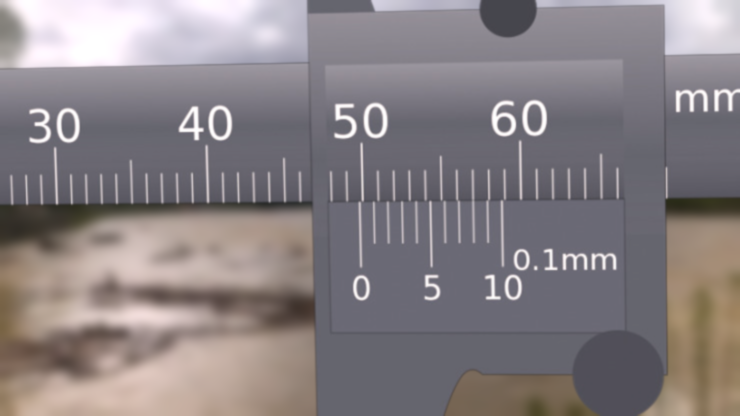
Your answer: 49.8mm
